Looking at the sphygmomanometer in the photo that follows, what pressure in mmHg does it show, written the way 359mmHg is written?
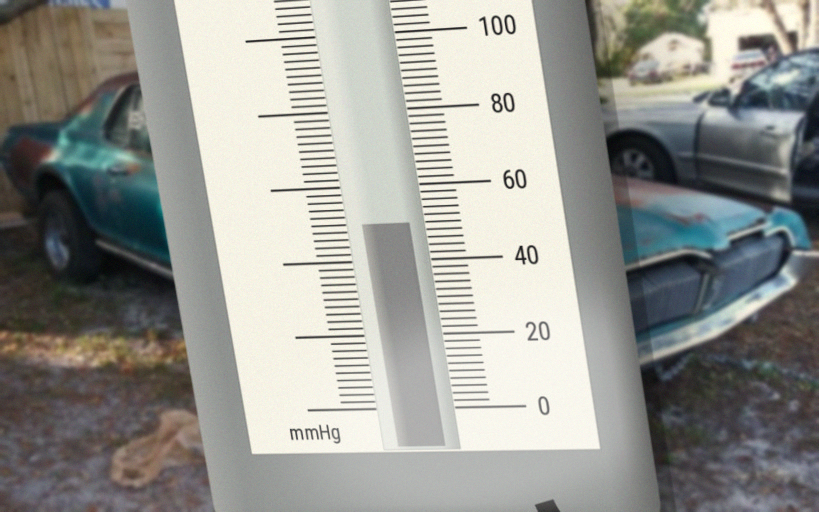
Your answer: 50mmHg
